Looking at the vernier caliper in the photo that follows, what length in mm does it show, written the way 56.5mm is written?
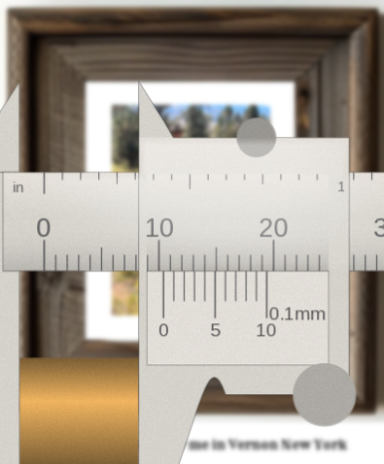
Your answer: 10.4mm
